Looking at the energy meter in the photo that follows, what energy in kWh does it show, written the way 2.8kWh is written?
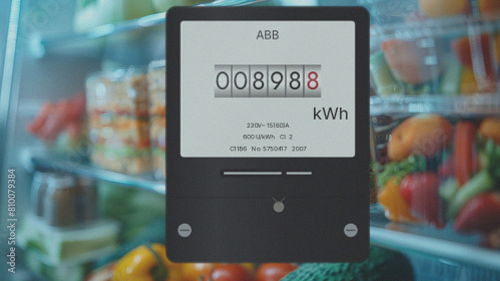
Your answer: 898.8kWh
